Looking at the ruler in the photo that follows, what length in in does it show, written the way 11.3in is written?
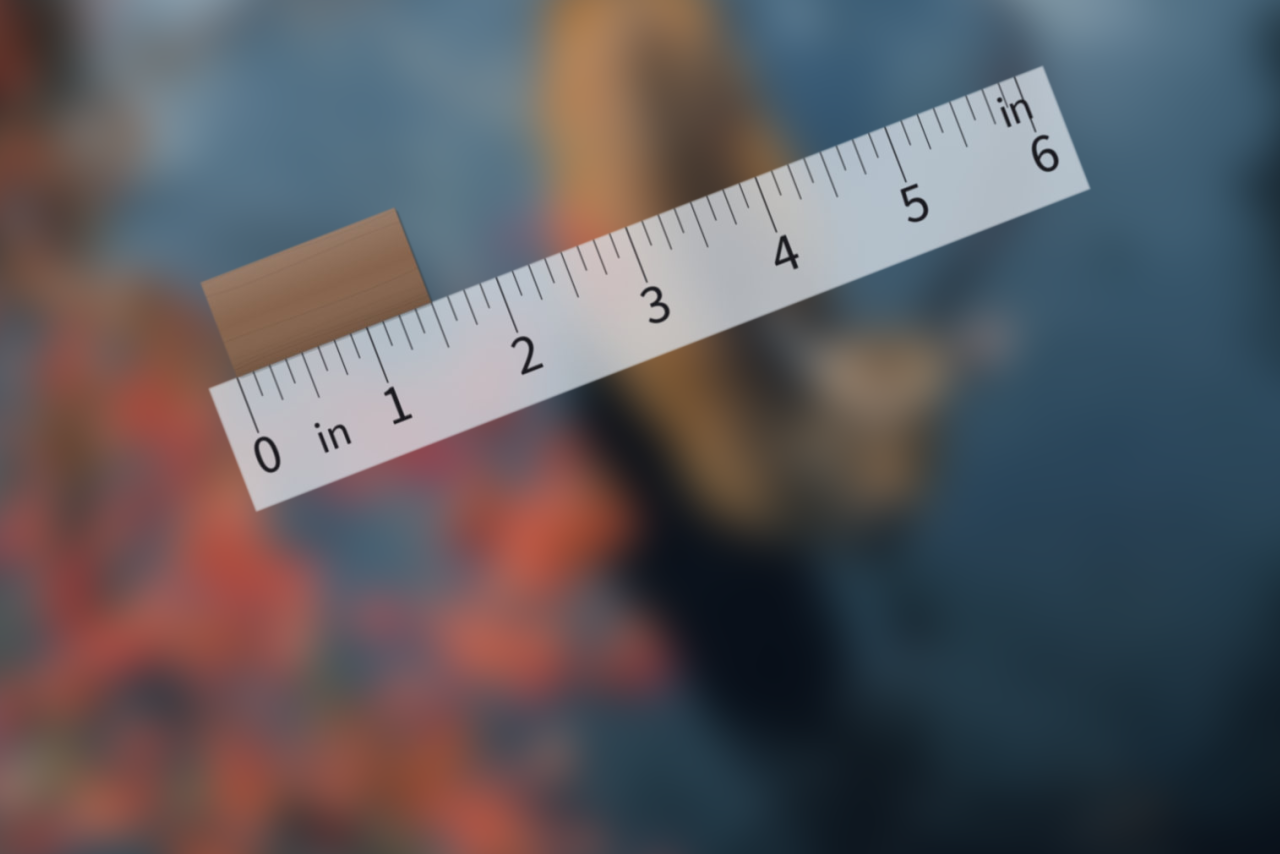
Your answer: 1.5in
